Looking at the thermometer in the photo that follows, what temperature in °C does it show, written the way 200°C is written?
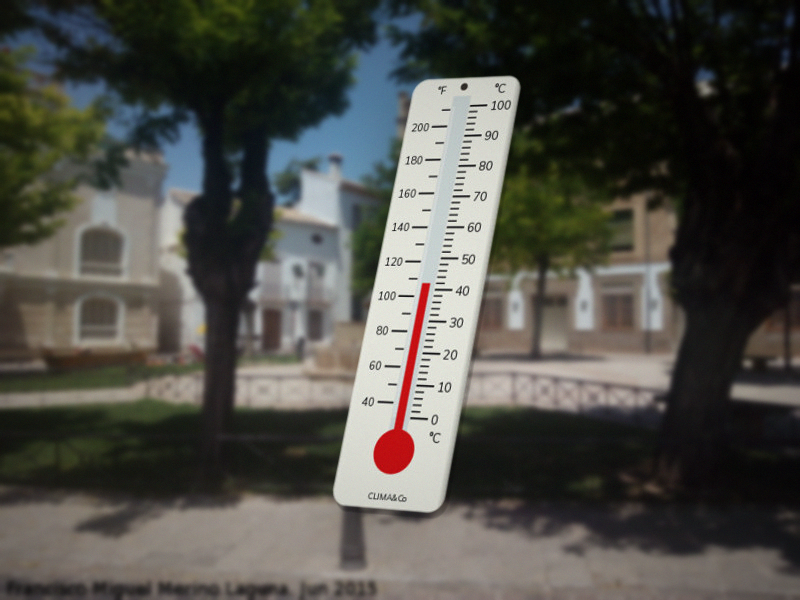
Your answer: 42°C
